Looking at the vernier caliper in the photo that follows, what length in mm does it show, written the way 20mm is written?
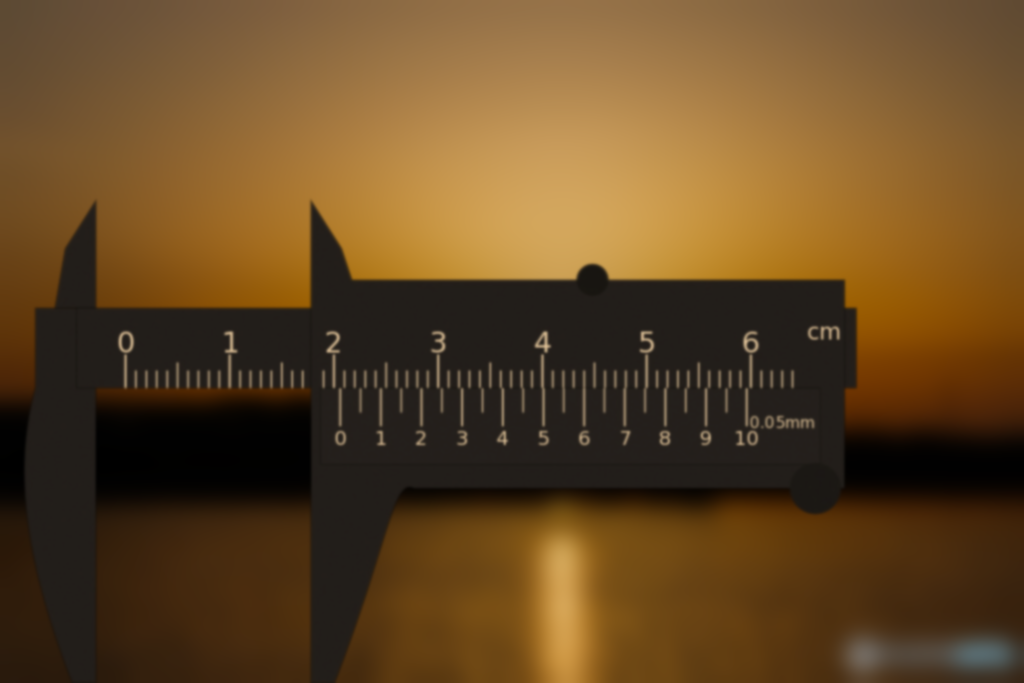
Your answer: 20.6mm
